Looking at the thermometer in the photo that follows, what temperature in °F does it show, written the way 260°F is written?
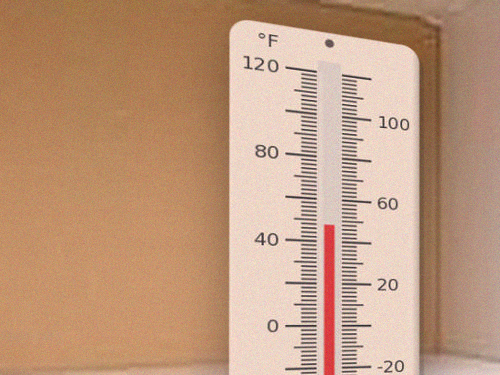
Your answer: 48°F
